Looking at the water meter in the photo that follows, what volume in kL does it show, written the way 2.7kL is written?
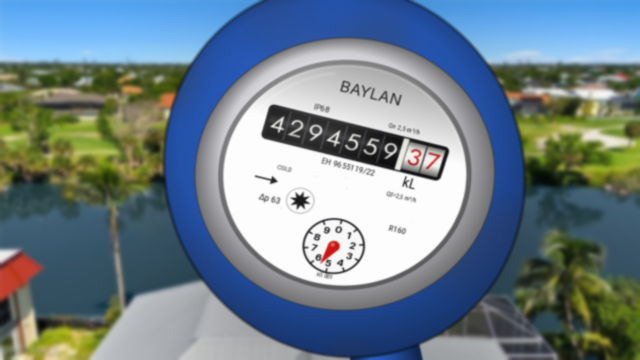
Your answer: 4294559.375kL
